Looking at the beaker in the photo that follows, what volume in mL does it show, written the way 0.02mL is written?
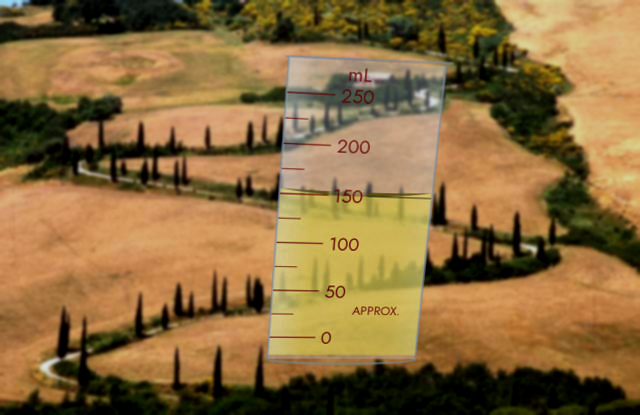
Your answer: 150mL
